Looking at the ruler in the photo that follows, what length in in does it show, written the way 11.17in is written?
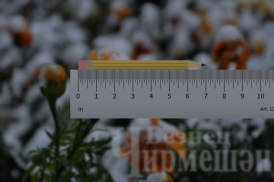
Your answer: 7in
